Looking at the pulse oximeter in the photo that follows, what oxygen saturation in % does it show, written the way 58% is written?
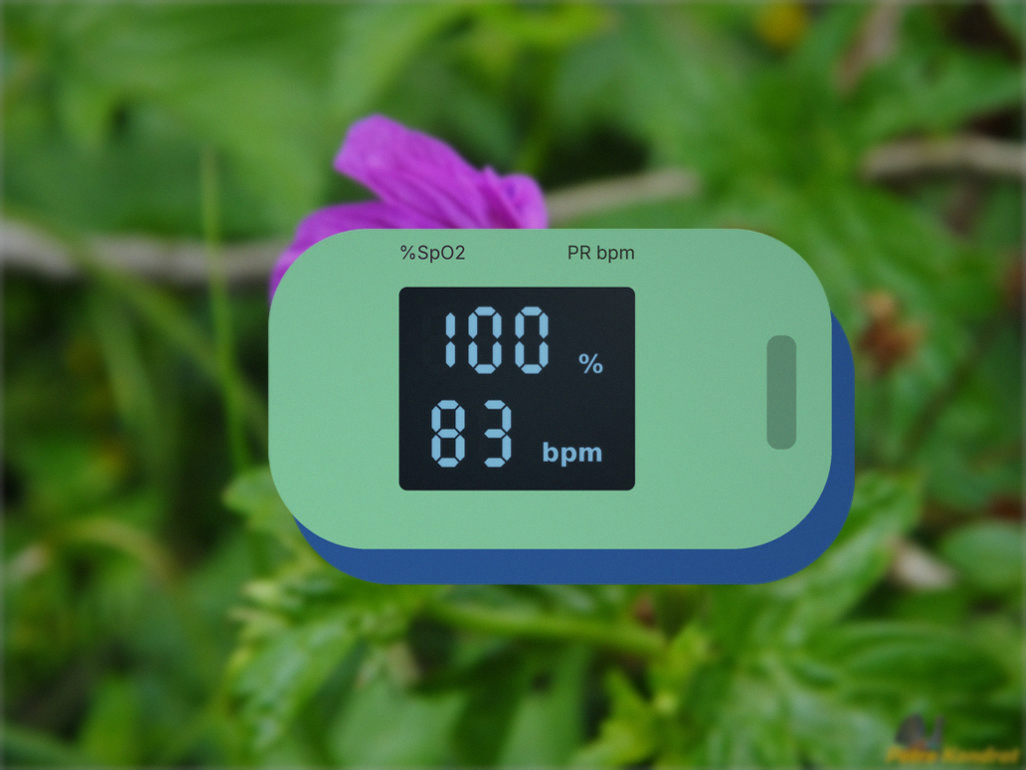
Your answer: 100%
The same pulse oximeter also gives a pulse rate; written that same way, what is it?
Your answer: 83bpm
